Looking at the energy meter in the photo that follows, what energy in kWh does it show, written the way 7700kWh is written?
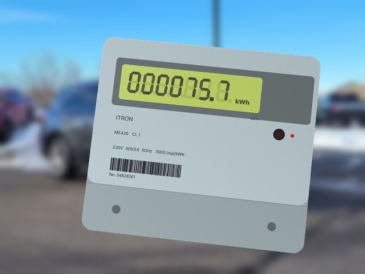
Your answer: 75.7kWh
